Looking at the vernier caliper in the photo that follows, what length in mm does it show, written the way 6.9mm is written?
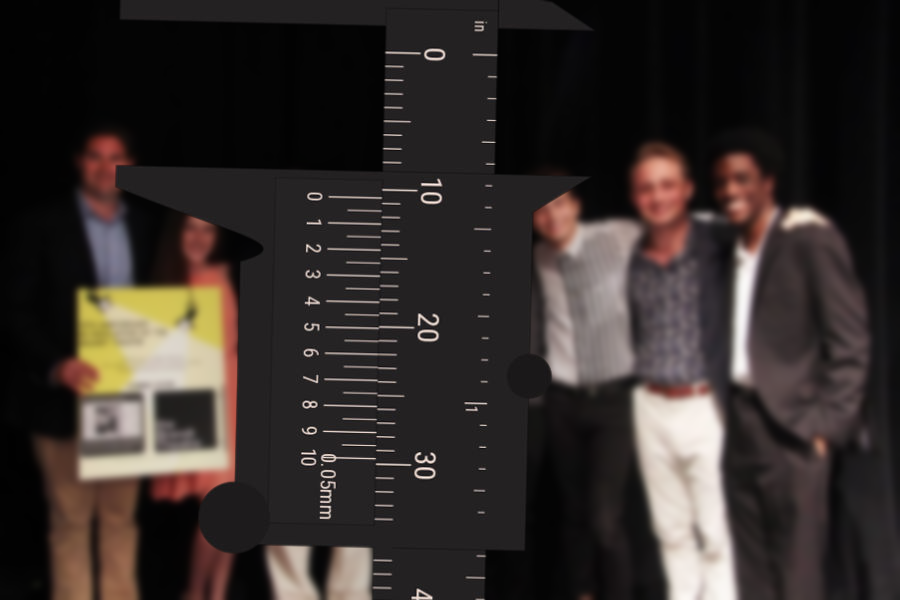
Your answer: 10.6mm
